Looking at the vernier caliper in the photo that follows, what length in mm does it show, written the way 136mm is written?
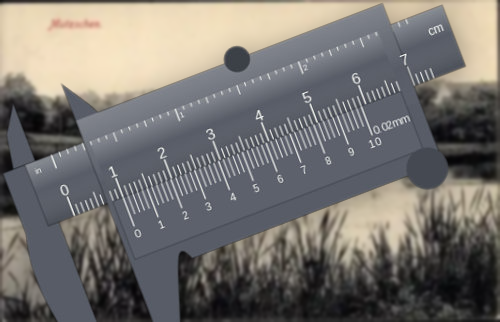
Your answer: 10.0mm
